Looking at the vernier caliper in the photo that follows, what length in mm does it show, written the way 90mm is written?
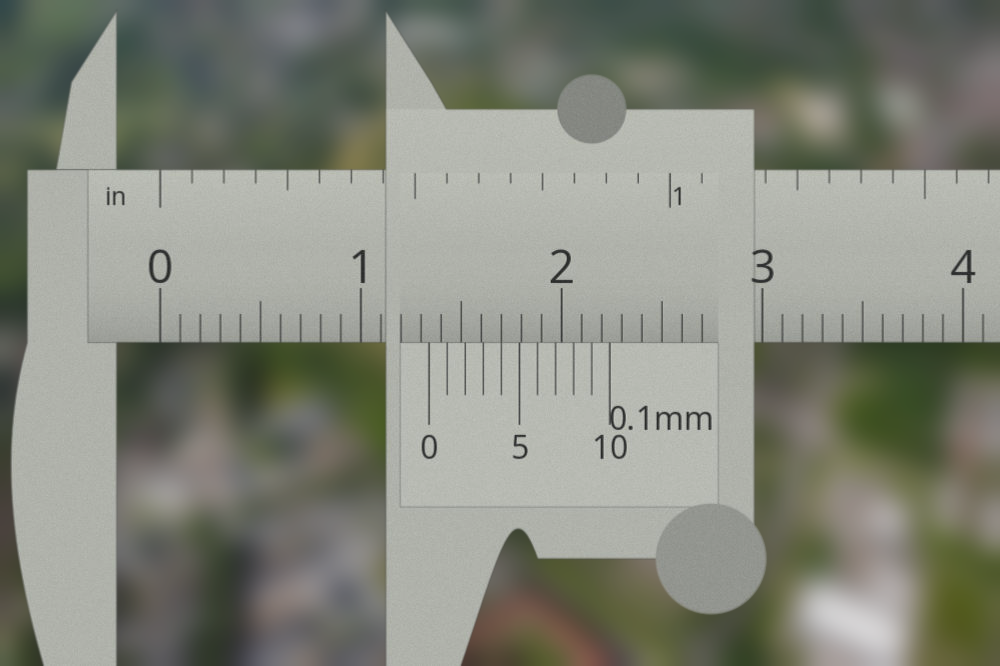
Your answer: 13.4mm
